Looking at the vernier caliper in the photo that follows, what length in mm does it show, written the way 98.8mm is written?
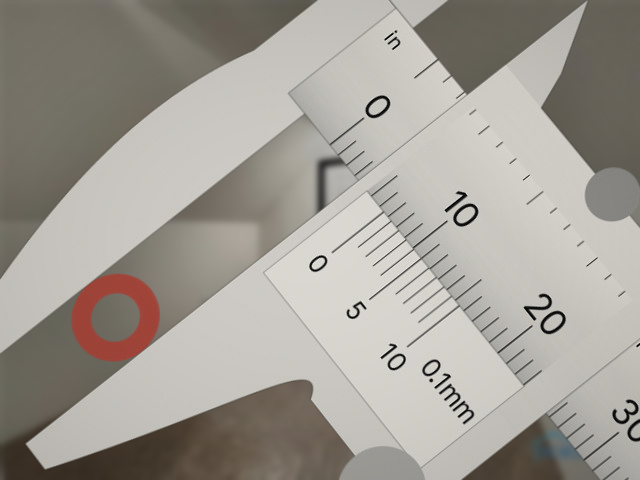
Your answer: 6.5mm
